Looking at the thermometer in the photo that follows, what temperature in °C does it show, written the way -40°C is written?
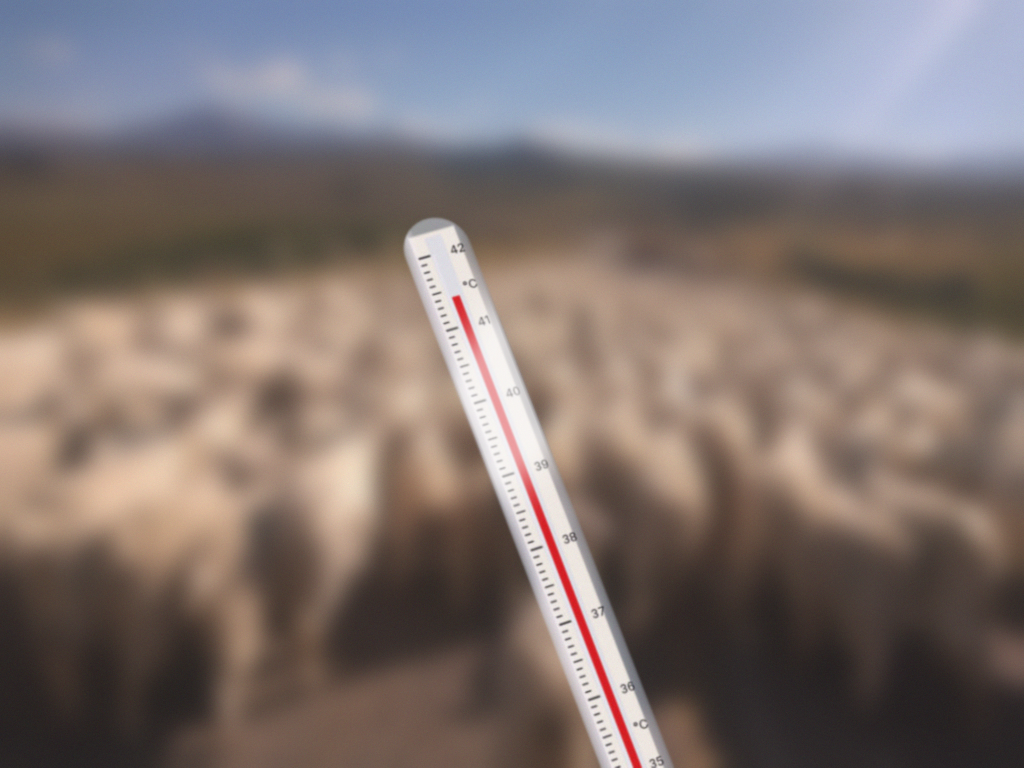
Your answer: 41.4°C
